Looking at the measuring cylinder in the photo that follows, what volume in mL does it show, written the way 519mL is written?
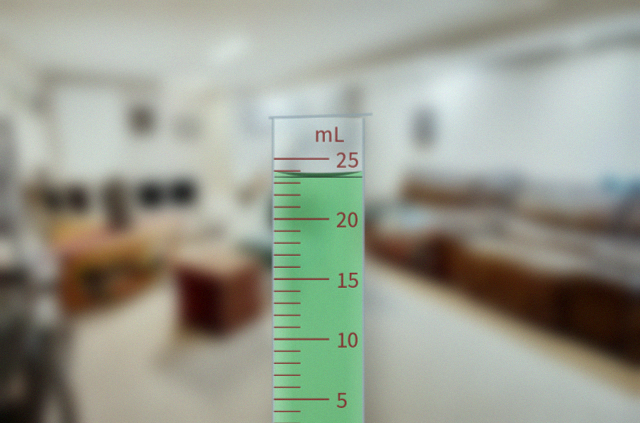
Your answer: 23.5mL
